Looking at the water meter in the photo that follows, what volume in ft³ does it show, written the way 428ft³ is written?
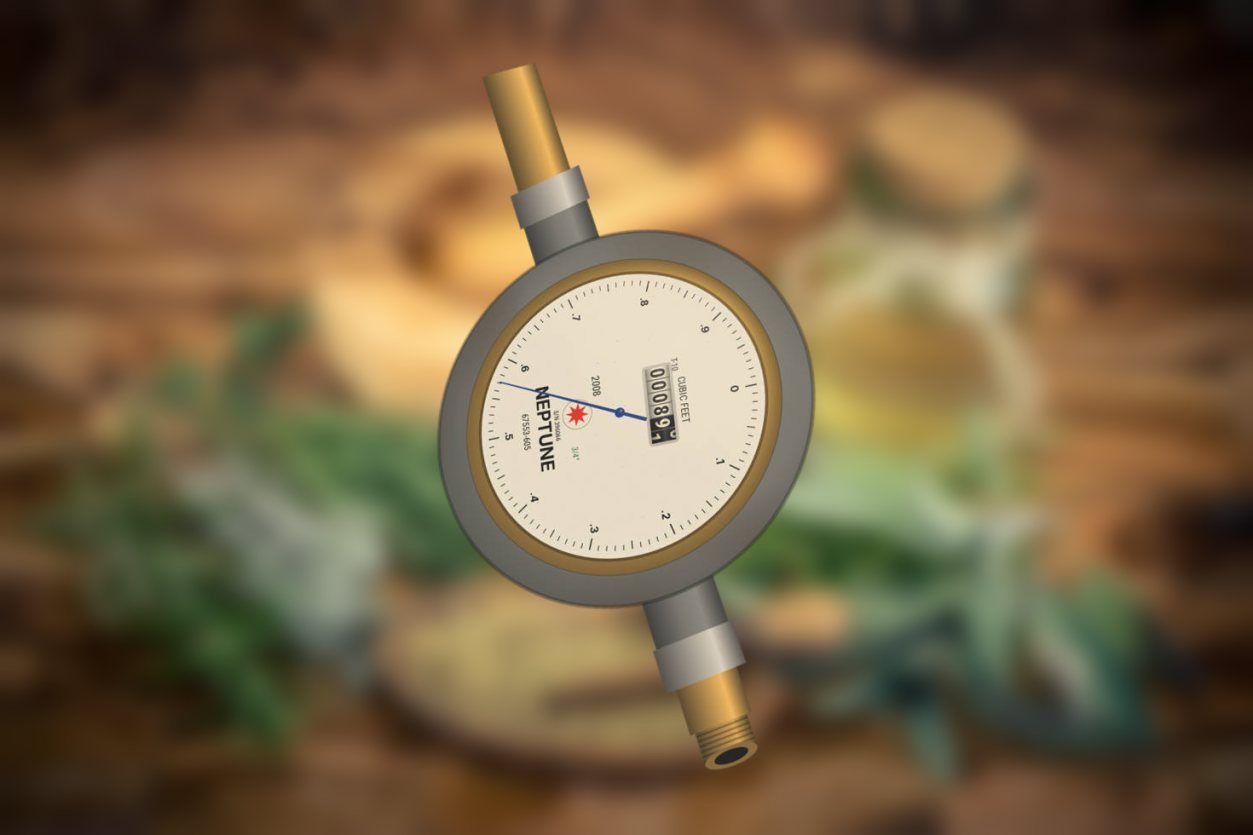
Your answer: 890.57ft³
